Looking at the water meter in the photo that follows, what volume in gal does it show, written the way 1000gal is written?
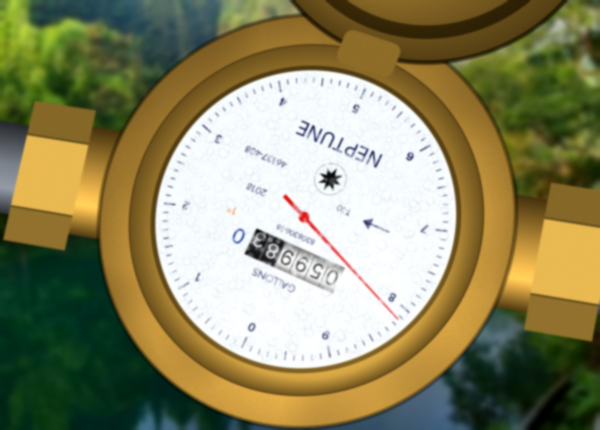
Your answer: 599828.1gal
